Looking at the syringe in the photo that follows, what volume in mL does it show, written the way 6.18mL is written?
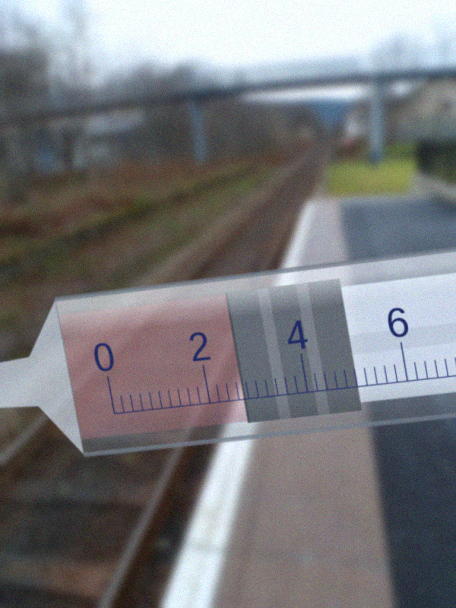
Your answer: 2.7mL
